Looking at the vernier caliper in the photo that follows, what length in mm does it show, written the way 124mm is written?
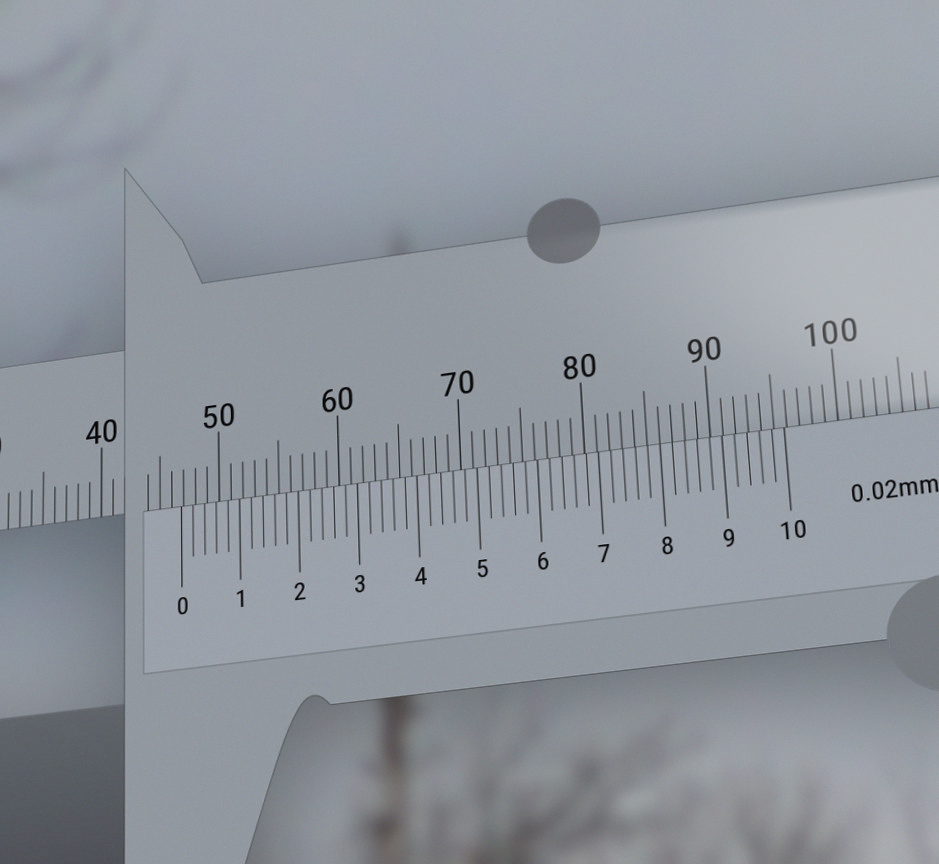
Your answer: 46.8mm
